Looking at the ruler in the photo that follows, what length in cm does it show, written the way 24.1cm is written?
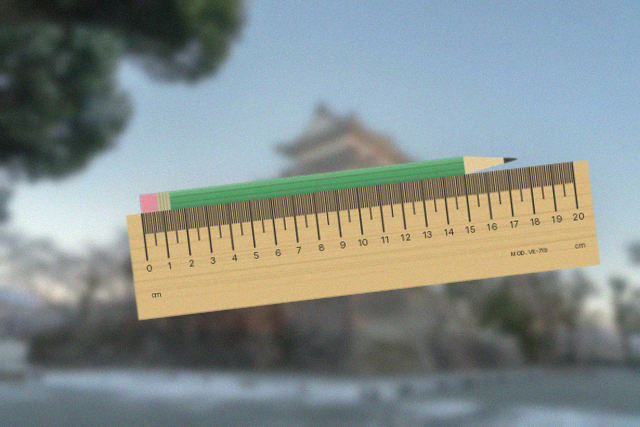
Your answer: 17.5cm
